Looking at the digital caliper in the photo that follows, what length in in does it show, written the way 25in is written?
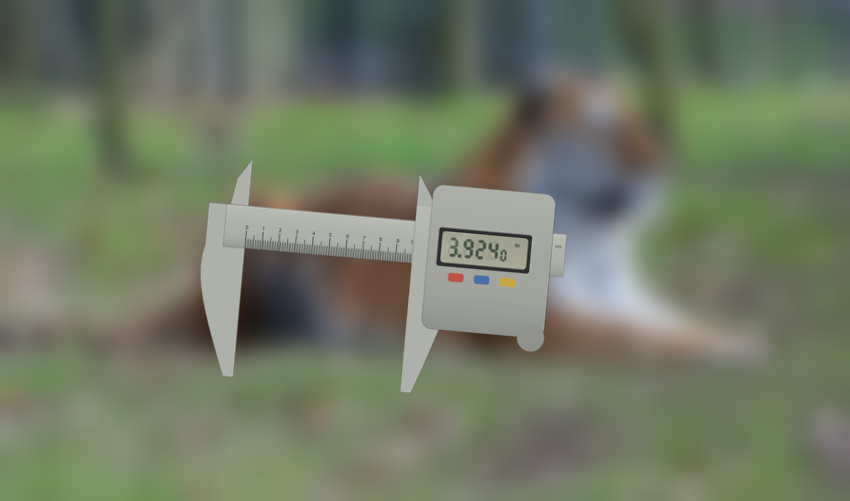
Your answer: 3.9240in
